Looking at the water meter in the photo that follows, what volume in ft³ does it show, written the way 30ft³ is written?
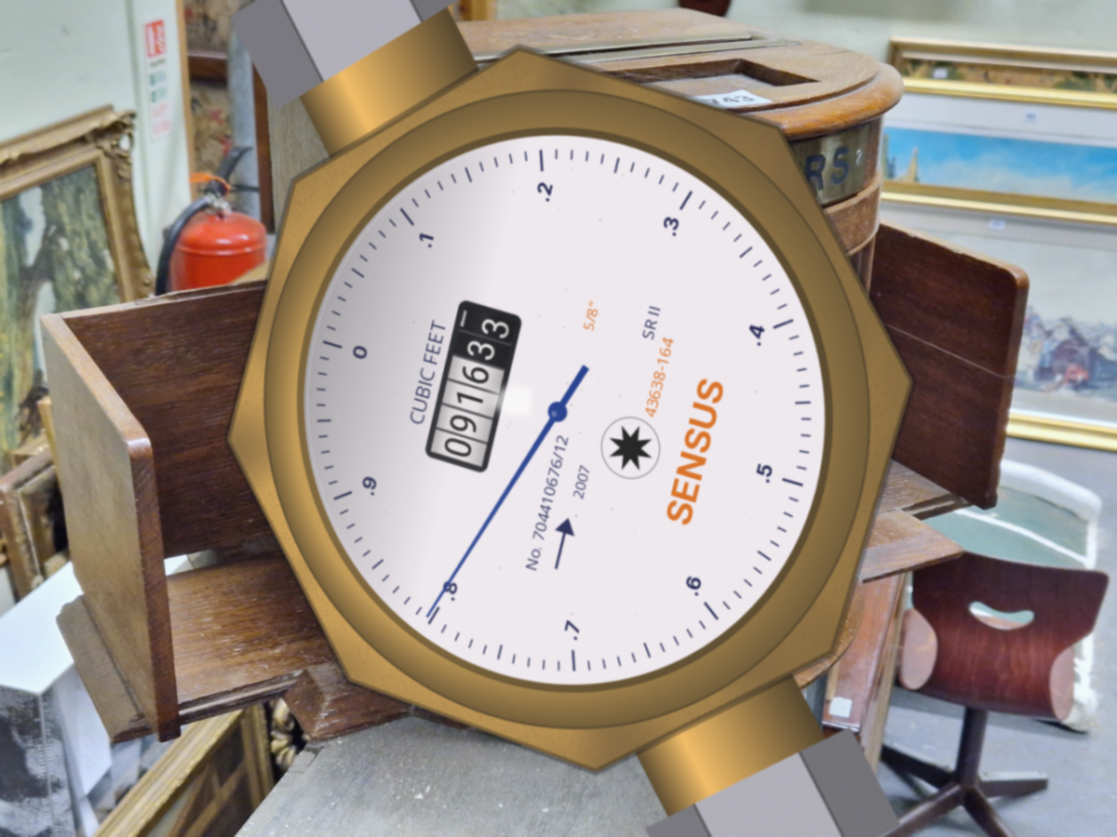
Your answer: 91632.80ft³
